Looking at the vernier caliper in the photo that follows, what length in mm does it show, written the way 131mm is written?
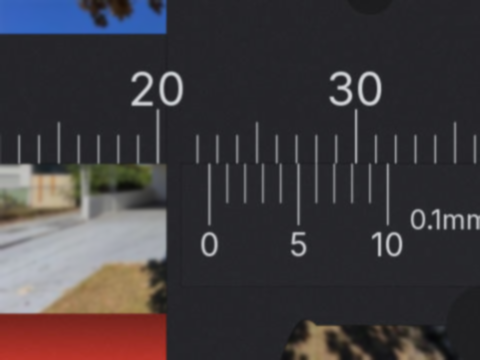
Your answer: 22.6mm
